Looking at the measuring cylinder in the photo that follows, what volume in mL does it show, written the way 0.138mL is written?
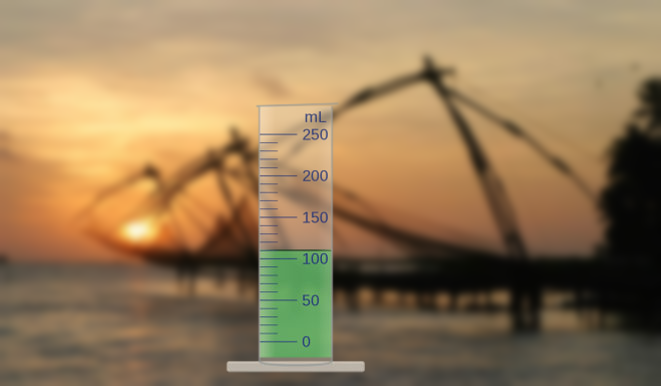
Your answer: 110mL
